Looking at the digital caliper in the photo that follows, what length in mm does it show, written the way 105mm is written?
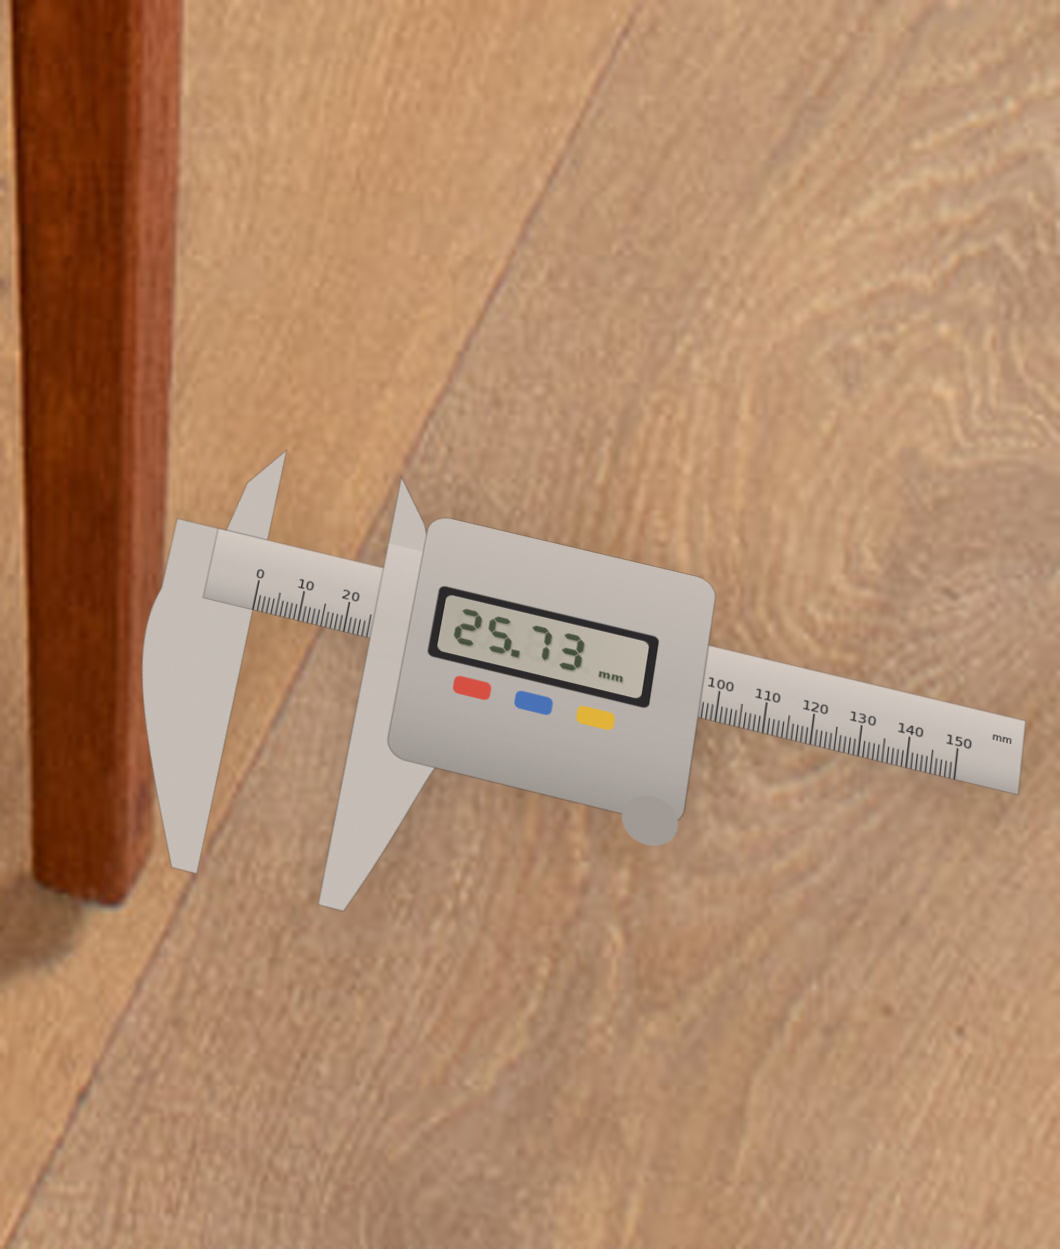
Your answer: 25.73mm
